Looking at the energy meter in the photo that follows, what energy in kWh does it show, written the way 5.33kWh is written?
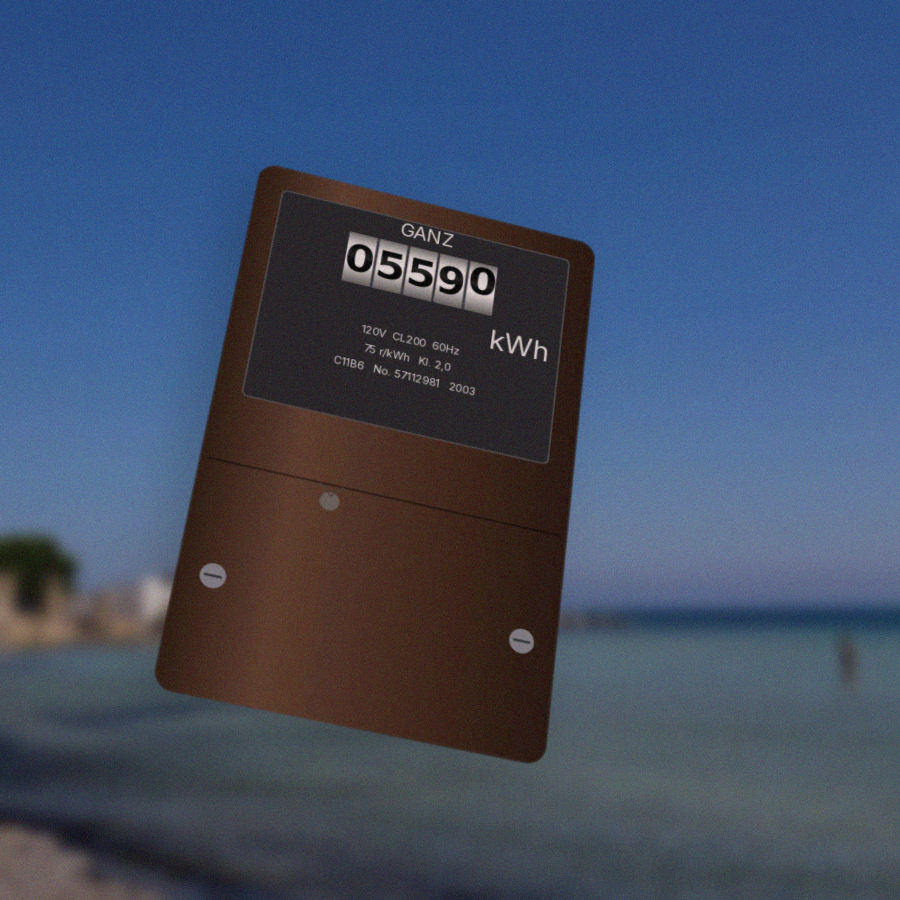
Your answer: 5590kWh
